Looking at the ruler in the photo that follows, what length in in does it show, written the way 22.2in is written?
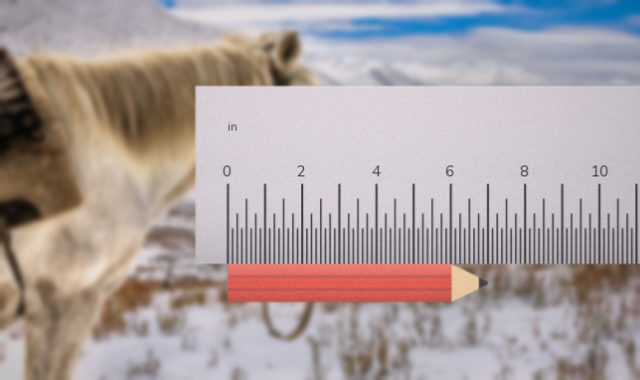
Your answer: 7in
